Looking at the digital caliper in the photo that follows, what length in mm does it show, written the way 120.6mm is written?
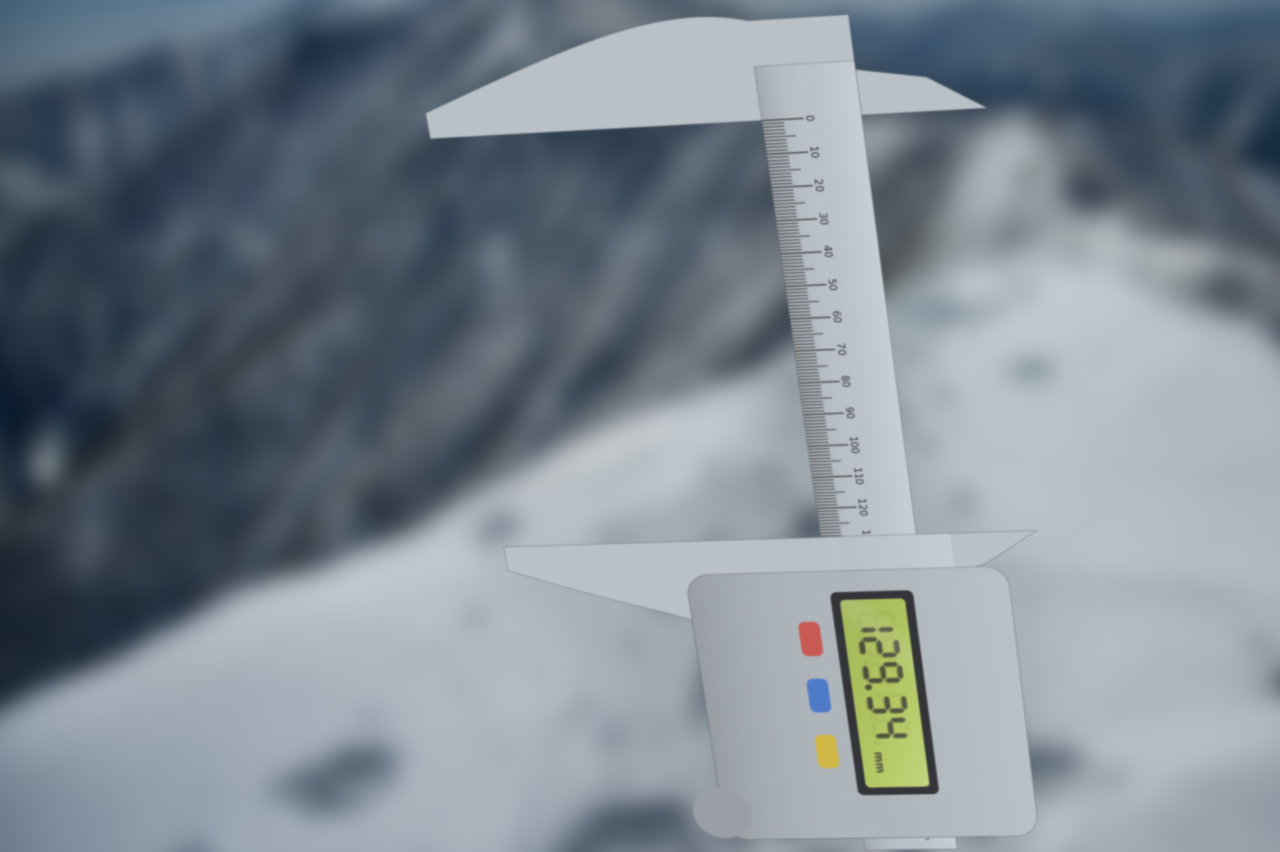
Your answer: 129.34mm
